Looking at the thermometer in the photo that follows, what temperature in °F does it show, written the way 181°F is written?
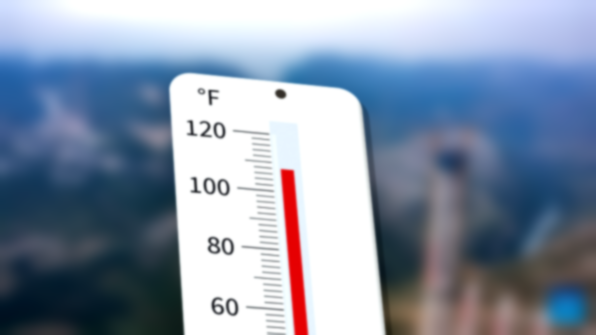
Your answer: 108°F
